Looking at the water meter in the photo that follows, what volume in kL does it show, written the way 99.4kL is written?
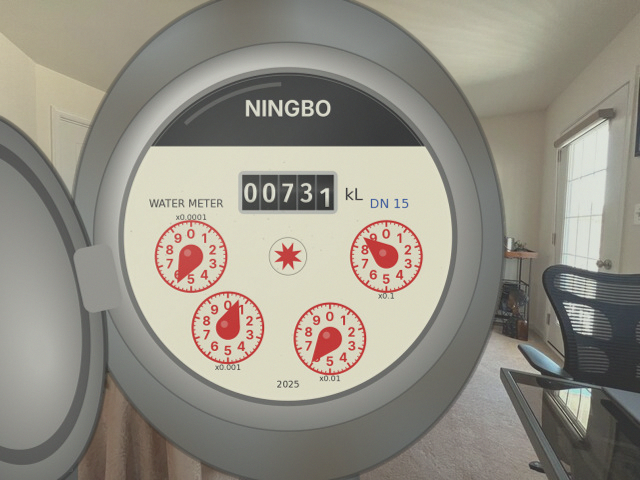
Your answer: 730.8605kL
